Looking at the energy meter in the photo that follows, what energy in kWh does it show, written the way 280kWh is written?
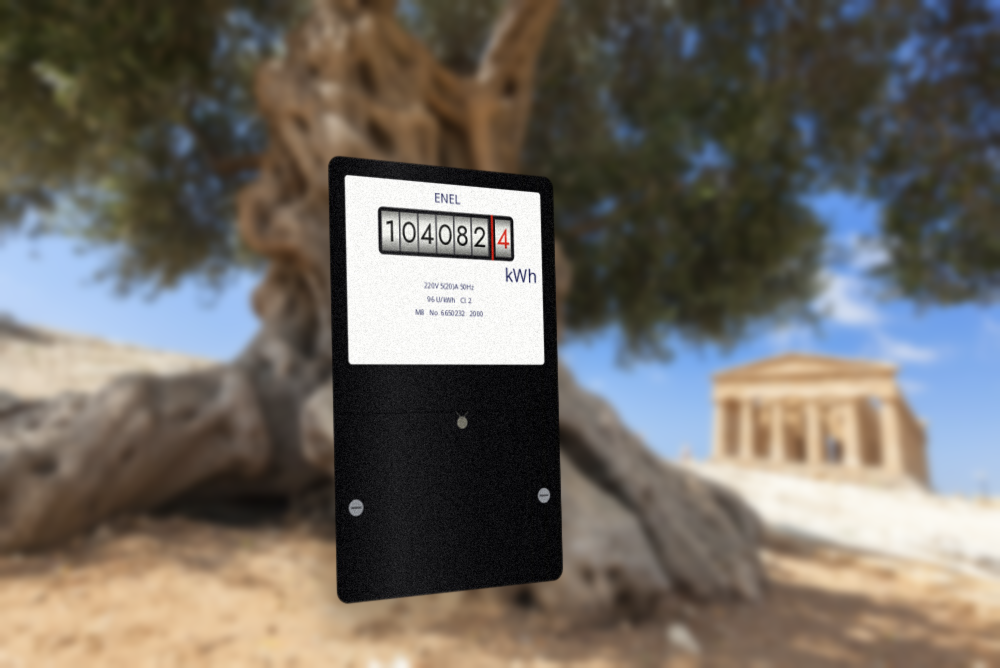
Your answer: 104082.4kWh
